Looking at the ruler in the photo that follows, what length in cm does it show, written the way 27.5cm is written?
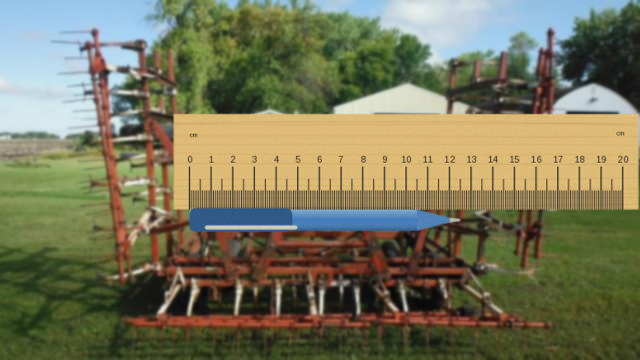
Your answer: 12.5cm
